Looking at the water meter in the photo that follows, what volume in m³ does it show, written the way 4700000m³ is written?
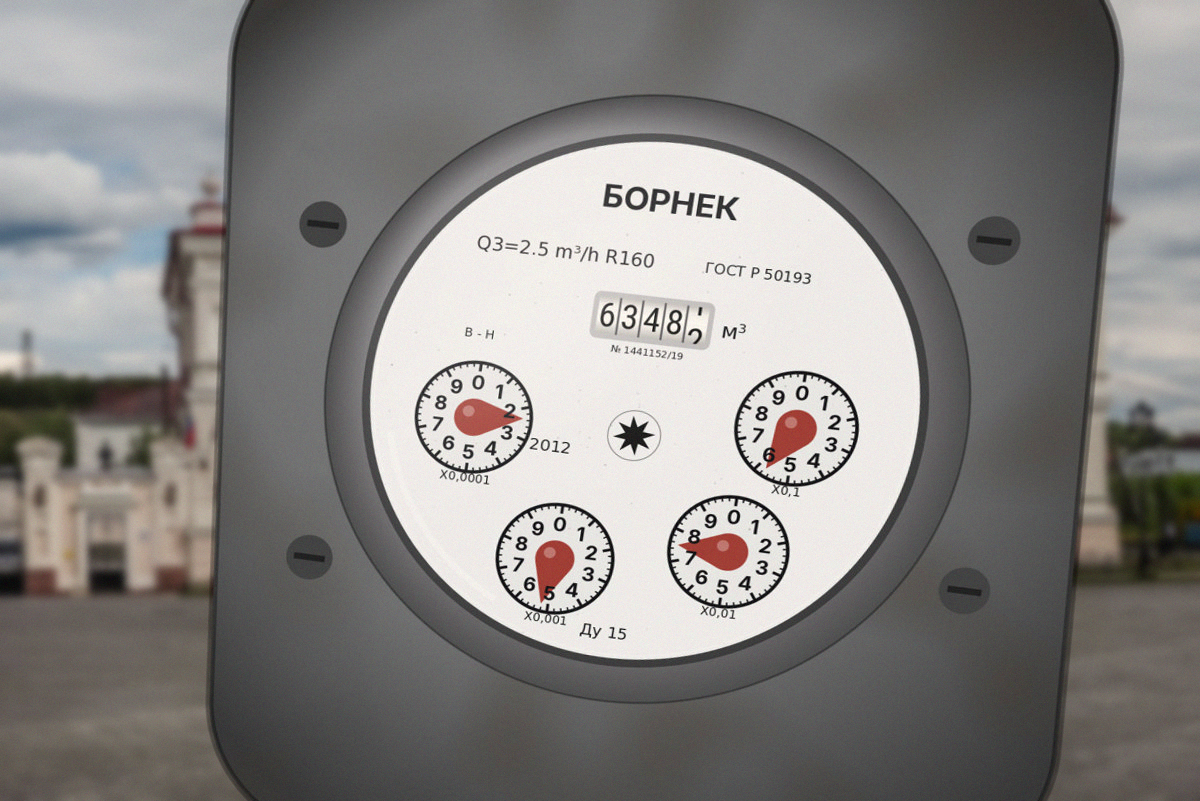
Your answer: 63481.5752m³
